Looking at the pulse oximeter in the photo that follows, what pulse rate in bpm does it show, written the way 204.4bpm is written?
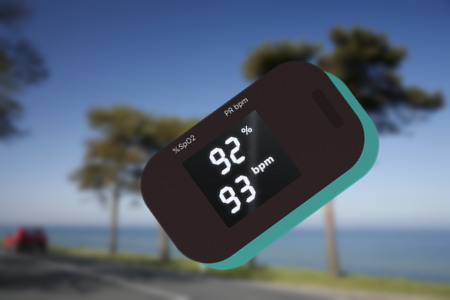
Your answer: 93bpm
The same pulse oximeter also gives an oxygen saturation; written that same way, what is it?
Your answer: 92%
